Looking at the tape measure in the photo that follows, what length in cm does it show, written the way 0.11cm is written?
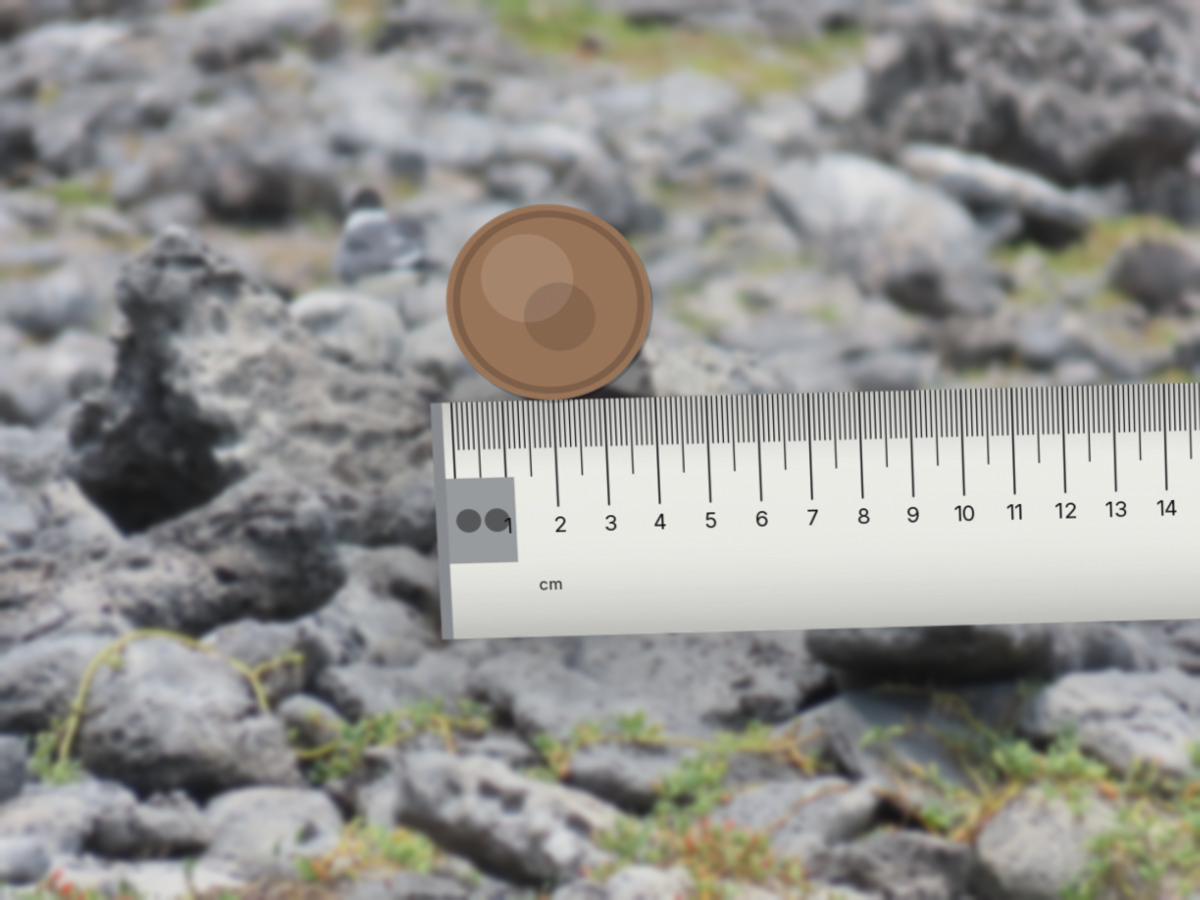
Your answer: 4cm
